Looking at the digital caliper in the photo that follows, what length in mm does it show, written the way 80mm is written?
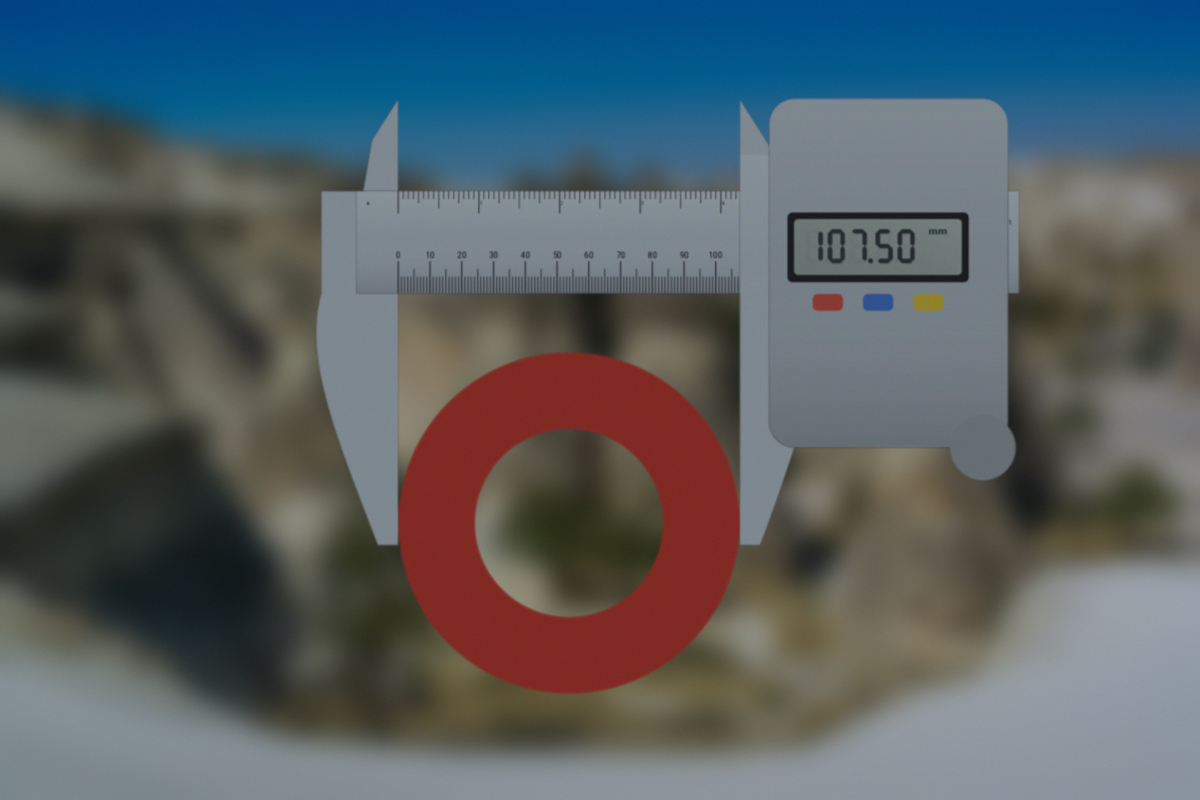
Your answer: 107.50mm
